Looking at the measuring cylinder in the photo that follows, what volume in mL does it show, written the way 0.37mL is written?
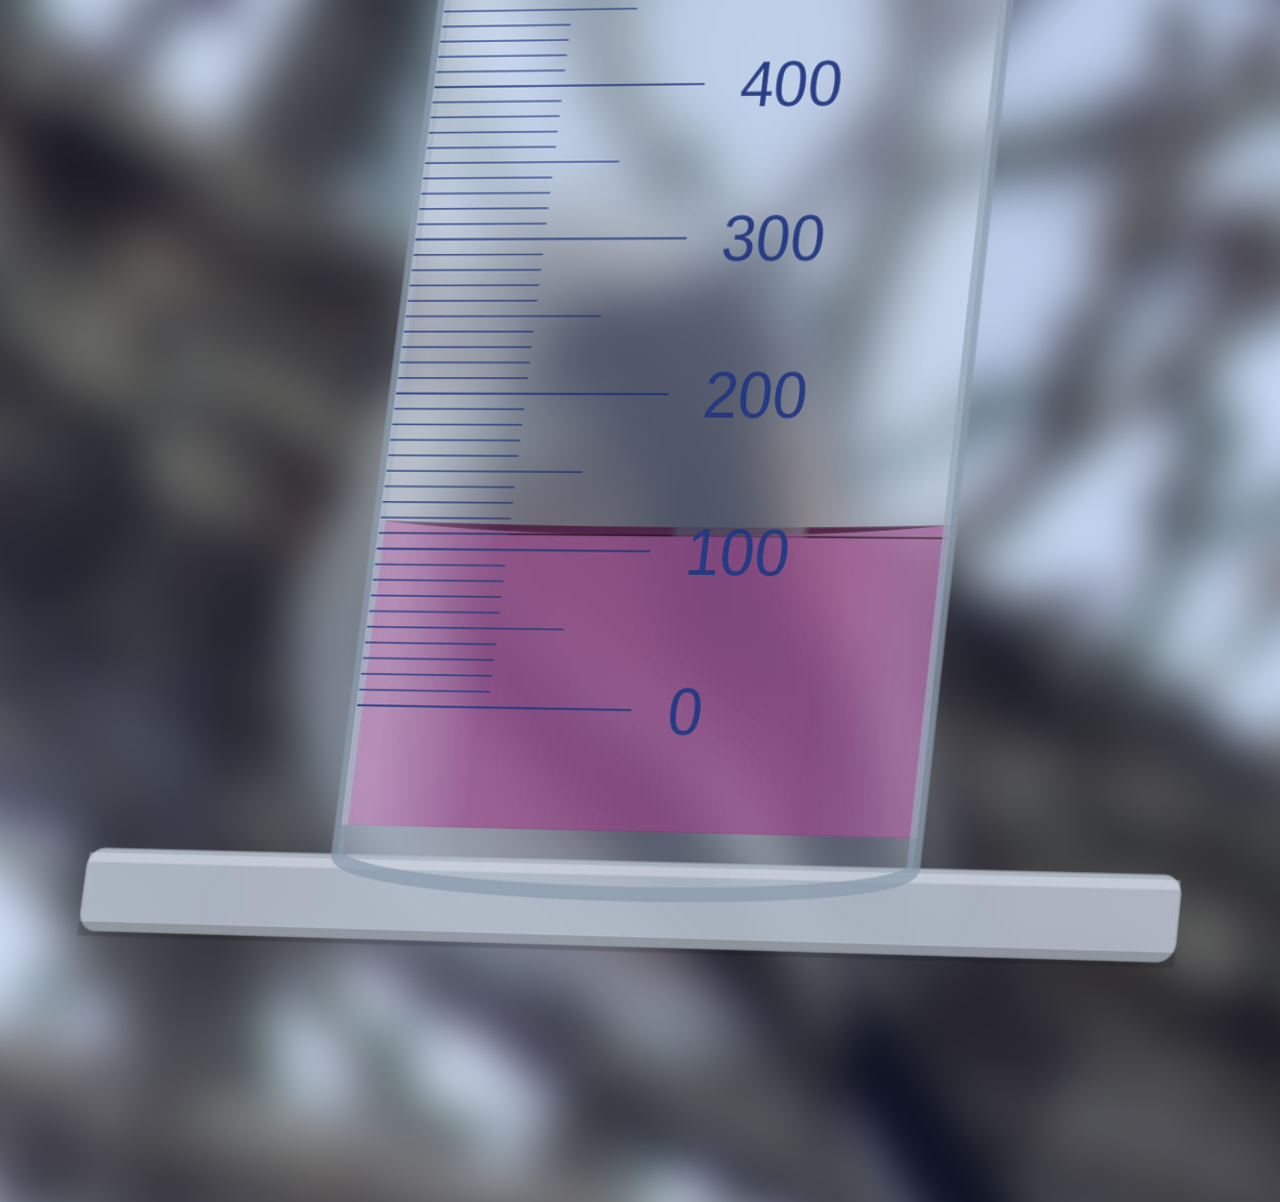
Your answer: 110mL
